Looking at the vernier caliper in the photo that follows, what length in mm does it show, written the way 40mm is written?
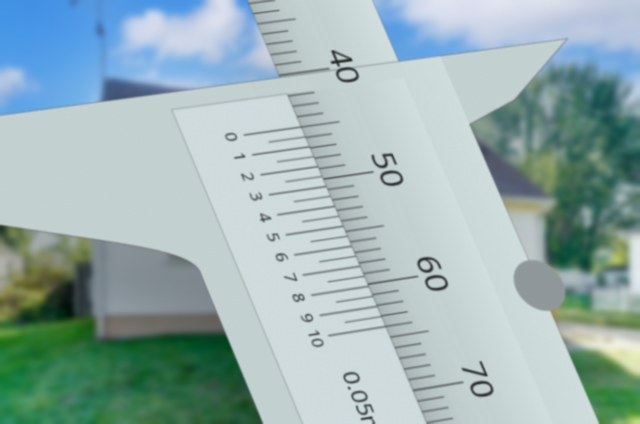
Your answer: 45.0mm
